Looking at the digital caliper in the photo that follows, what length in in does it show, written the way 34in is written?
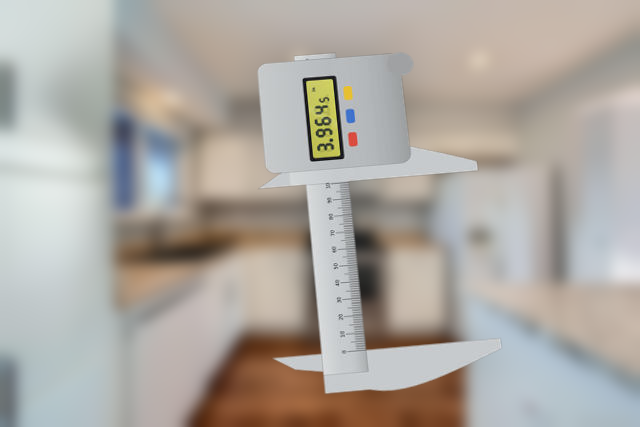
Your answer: 3.9645in
